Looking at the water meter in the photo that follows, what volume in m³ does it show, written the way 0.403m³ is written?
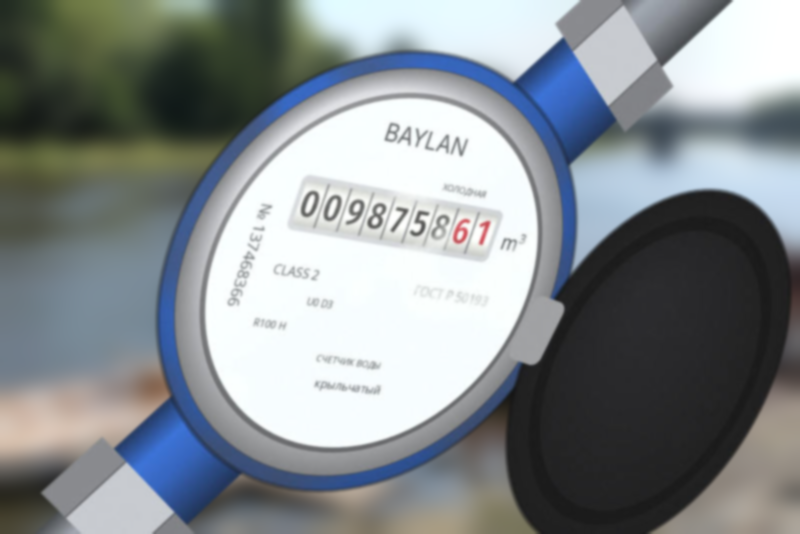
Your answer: 98758.61m³
